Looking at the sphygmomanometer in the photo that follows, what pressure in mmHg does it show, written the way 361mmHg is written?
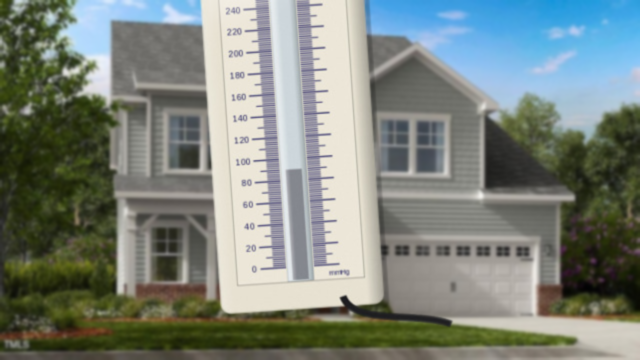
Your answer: 90mmHg
